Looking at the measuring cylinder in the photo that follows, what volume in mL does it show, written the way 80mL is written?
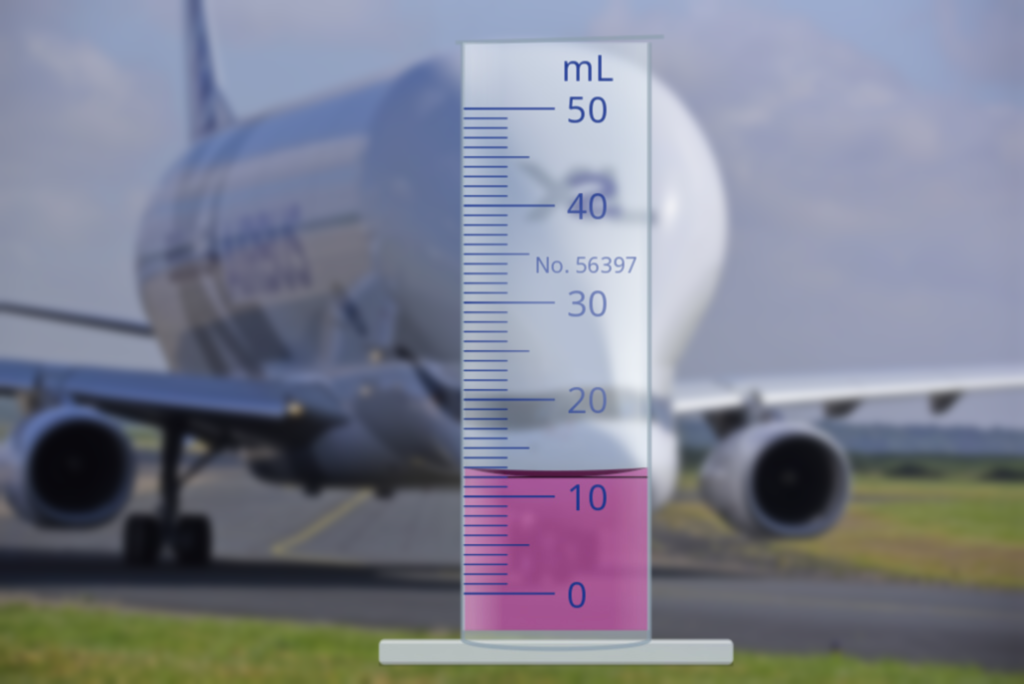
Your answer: 12mL
